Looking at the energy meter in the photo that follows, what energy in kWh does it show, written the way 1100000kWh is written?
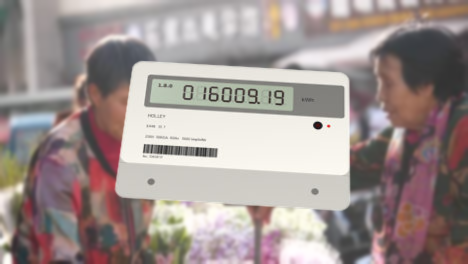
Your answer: 16009.19kWh
